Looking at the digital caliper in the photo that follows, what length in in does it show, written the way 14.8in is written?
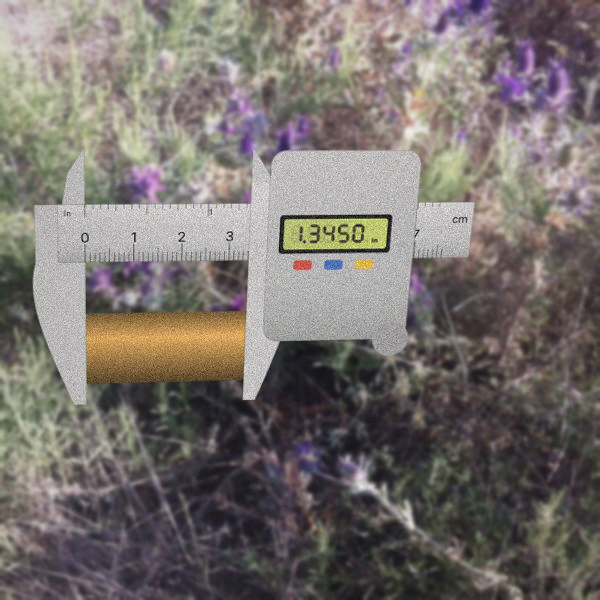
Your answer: 1.3450in
